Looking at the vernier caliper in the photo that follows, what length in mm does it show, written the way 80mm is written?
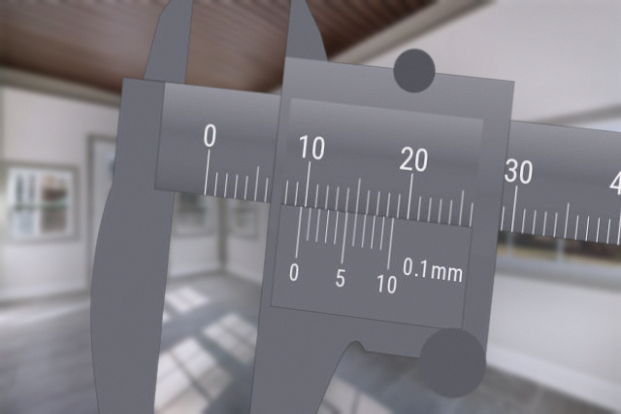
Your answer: 9.6mm
